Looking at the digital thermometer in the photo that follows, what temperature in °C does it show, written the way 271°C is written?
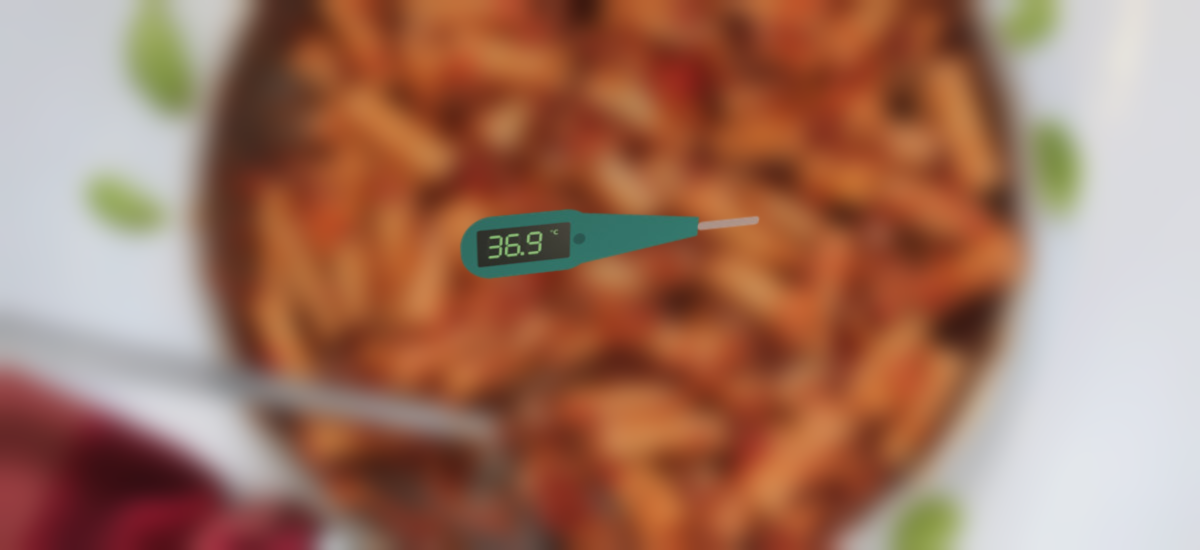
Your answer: 36.9°C
